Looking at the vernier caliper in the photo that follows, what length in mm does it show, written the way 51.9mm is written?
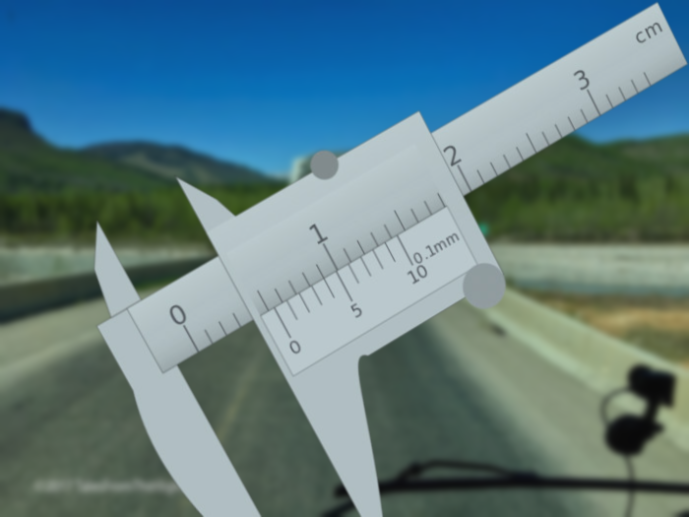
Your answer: 5.4mm
